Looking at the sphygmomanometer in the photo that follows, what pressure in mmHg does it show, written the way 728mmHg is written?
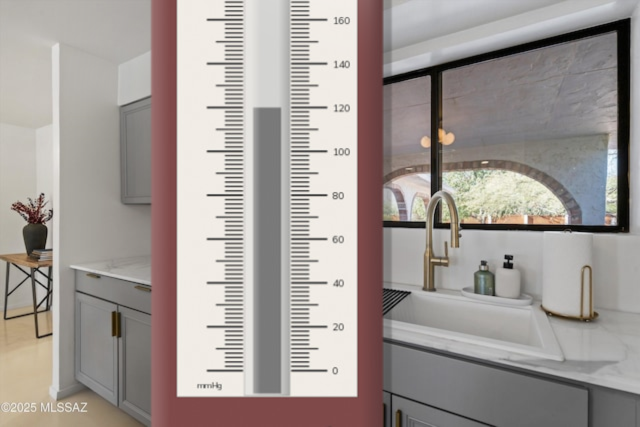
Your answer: 120mmHg
